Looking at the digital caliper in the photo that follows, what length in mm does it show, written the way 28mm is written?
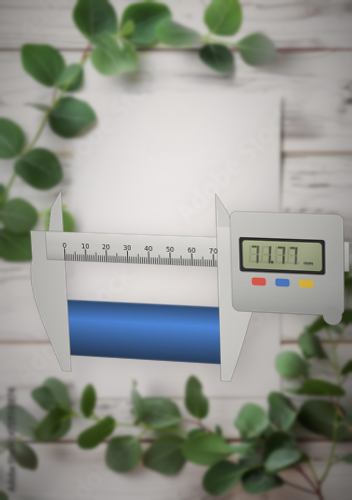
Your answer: 71.77mm
